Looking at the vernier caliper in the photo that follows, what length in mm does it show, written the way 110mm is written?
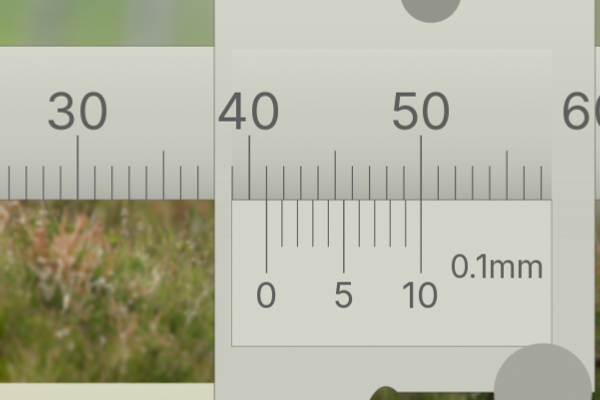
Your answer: 41.0mm
